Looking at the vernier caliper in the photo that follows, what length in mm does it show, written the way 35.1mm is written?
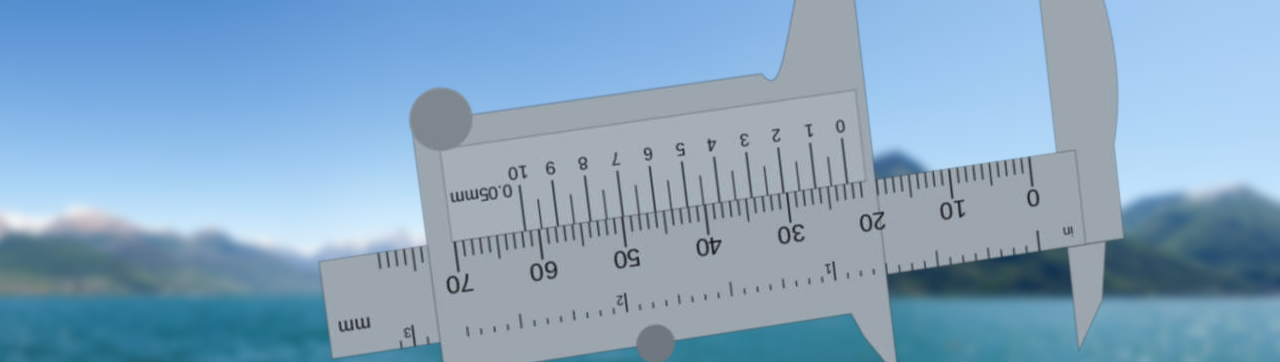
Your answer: 22.6mm
